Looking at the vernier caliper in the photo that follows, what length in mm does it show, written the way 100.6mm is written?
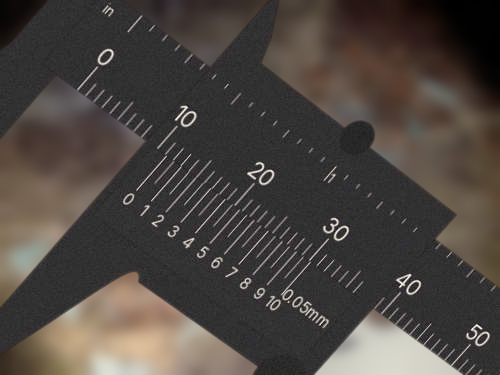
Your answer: 11.2mm
